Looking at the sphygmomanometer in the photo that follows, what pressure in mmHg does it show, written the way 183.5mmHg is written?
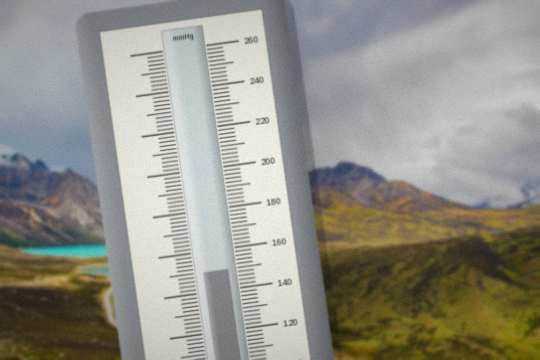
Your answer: 150mmHg
